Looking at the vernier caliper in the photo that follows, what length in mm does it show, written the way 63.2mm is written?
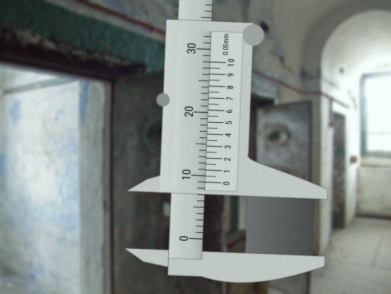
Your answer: 9.0mm
